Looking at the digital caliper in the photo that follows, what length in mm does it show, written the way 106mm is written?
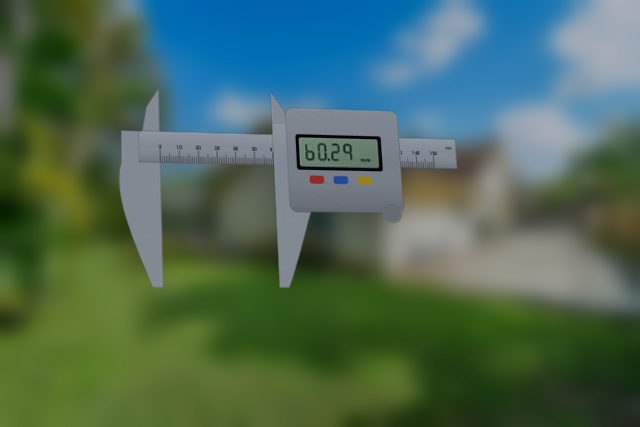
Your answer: 60.29mm
